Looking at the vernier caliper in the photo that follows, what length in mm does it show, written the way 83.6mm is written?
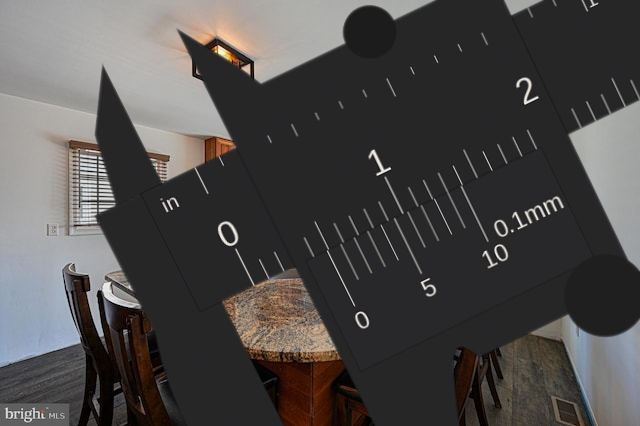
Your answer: 4.9mm
